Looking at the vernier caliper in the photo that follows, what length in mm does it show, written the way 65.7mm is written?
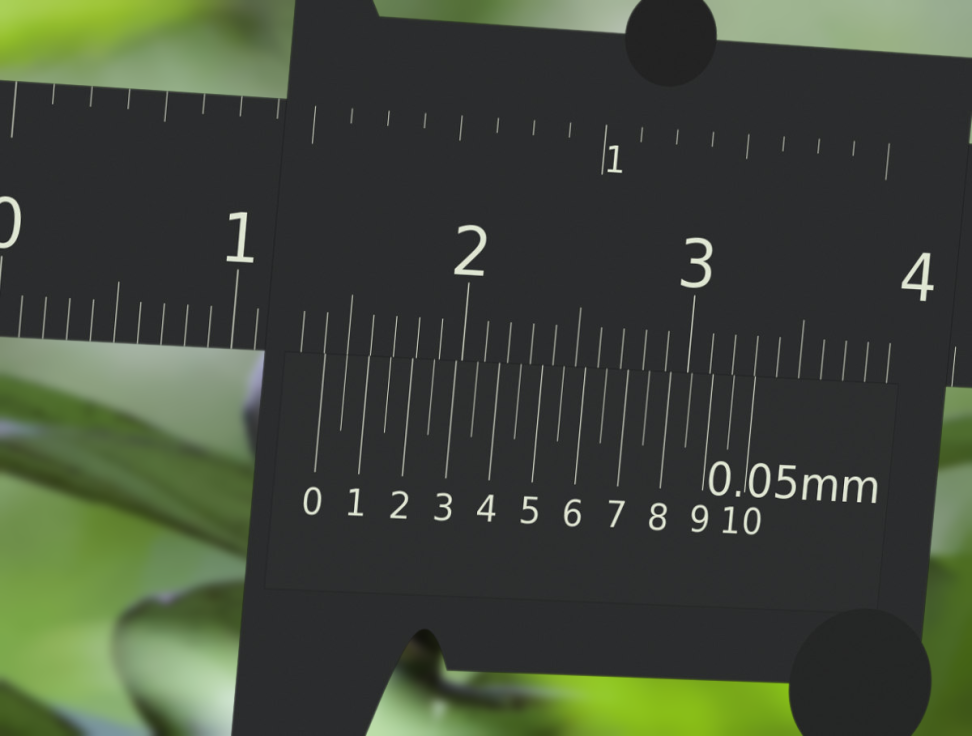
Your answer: 14.05mm
